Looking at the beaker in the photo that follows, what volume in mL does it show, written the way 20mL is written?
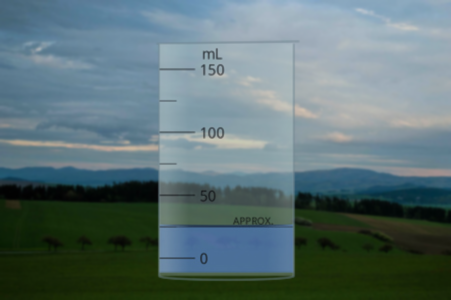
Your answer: 25mL
